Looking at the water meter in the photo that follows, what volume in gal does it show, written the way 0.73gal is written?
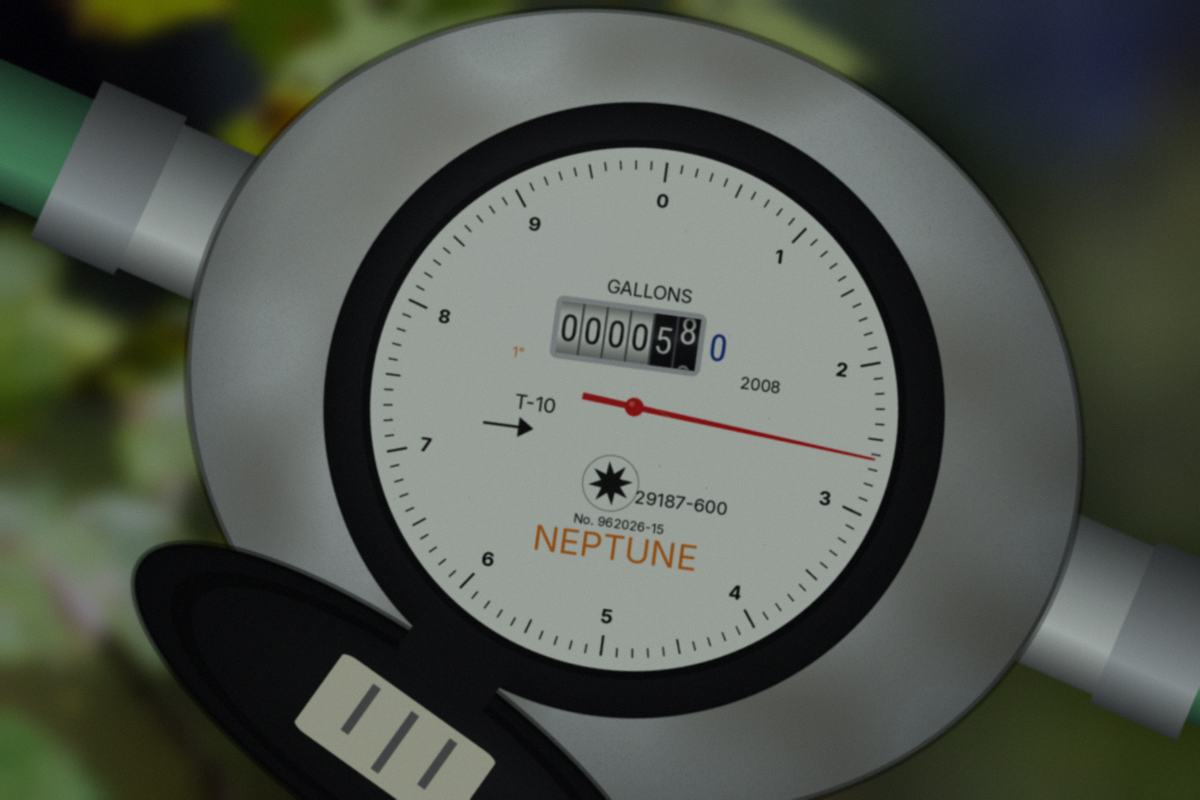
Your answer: 582.6gal
